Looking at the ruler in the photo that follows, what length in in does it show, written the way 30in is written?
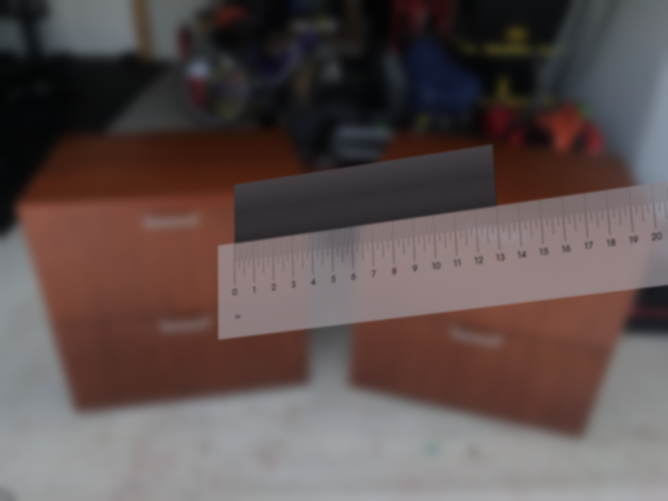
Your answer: 13in
